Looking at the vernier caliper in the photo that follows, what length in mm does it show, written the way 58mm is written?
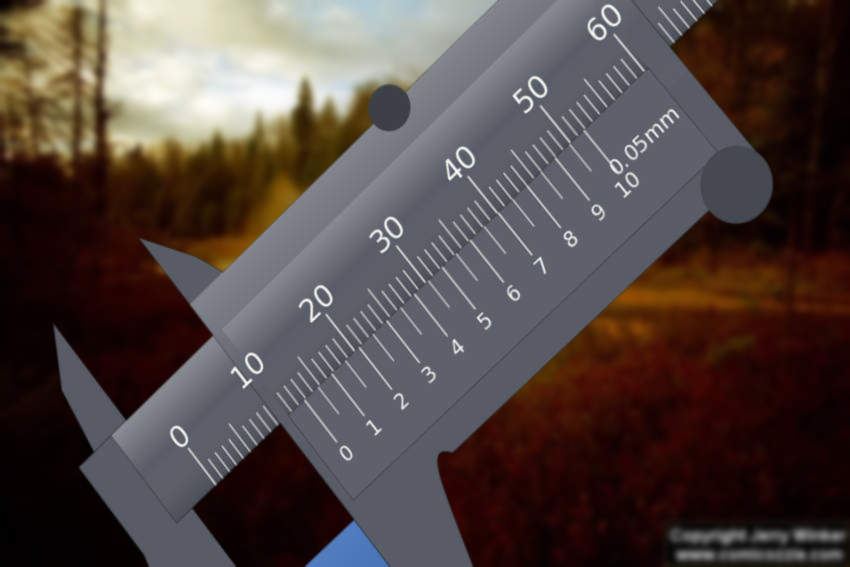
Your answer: 12.8mm
